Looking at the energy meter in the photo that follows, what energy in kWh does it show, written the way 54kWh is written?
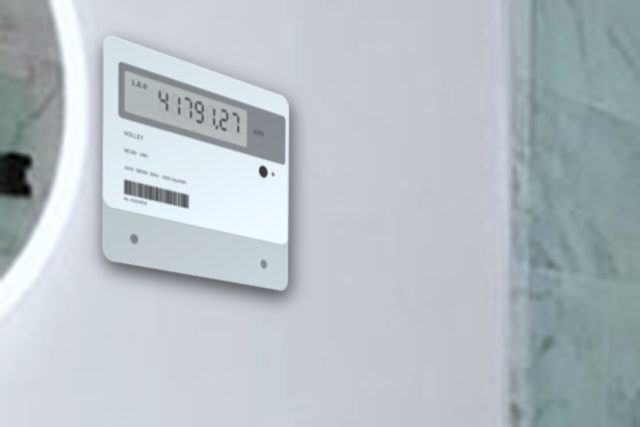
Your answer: 41791.27kWh
